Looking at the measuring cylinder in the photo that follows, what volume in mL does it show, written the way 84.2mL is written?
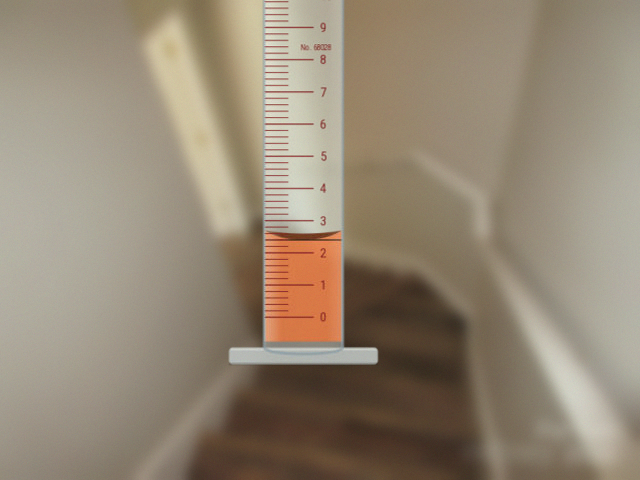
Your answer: 2.4mL
